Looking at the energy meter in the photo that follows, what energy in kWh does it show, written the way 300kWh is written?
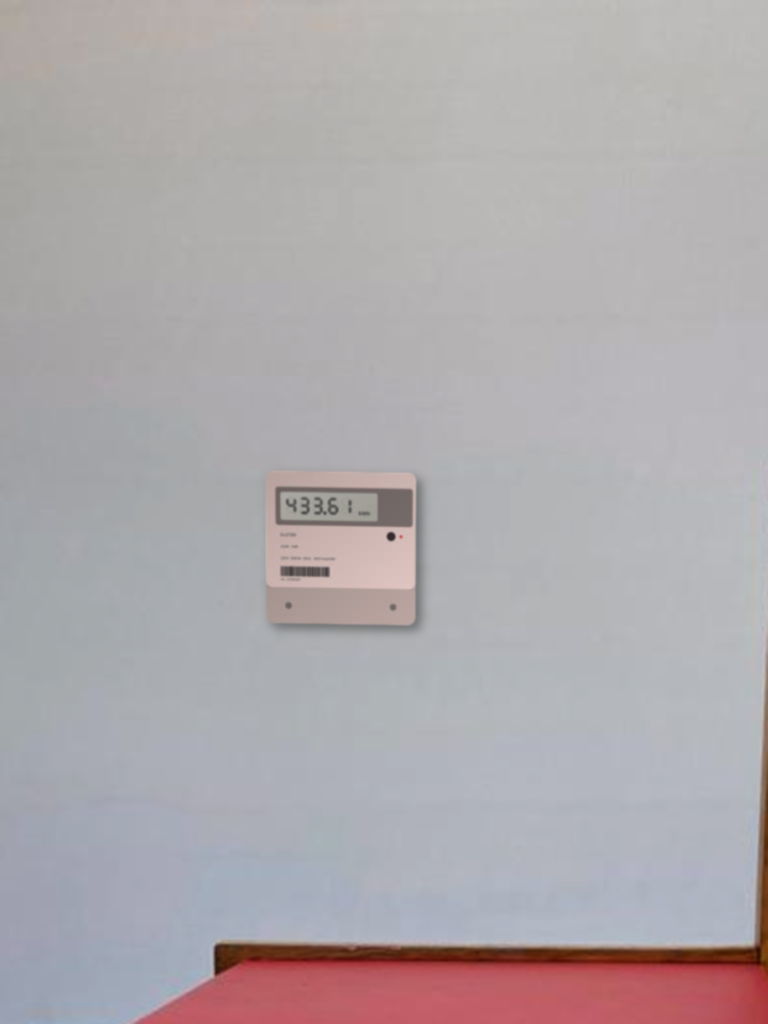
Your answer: 433.61kWh
